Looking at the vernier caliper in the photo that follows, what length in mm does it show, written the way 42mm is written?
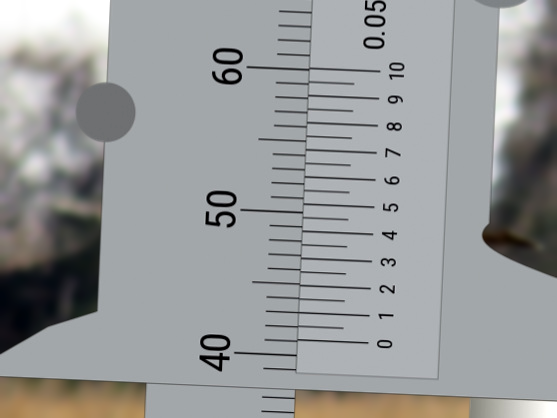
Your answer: 41.1mm
